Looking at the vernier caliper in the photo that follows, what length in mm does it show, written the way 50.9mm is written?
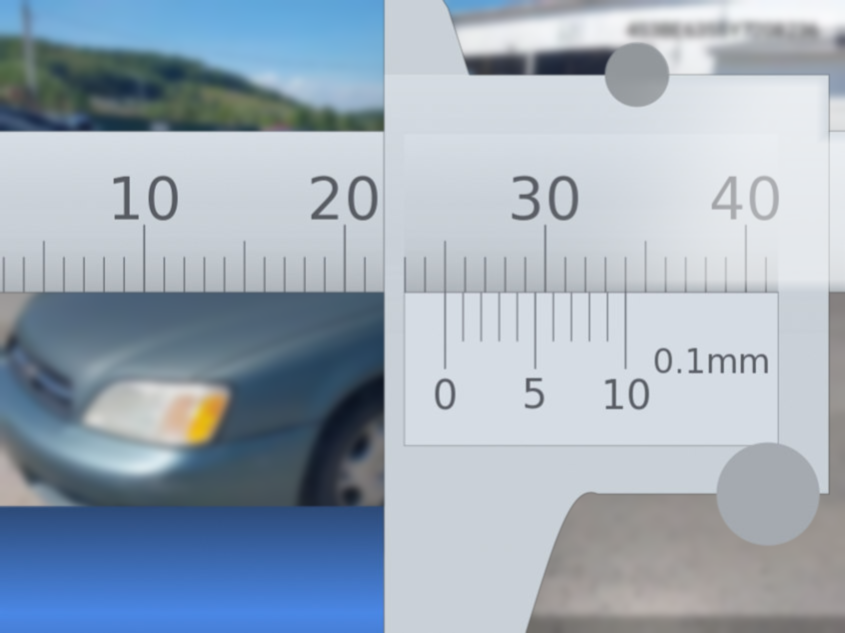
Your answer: 25.0mm
